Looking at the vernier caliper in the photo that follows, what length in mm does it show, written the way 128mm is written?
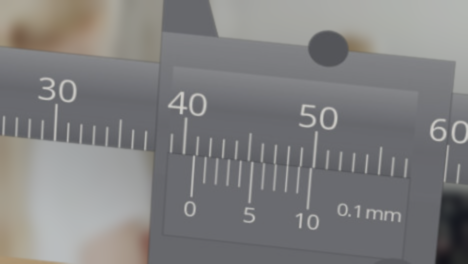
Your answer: 40.8mm
